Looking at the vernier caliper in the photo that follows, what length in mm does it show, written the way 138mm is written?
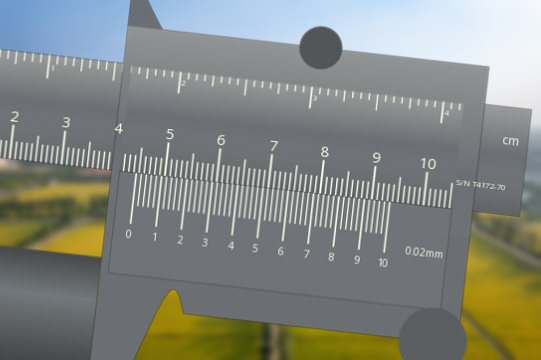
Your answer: 44.5mm
